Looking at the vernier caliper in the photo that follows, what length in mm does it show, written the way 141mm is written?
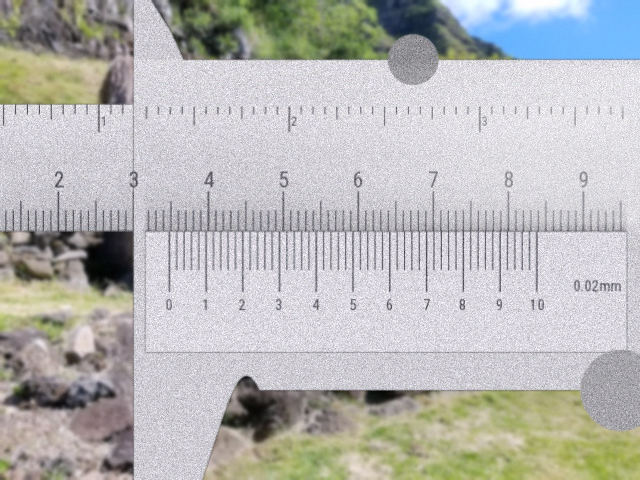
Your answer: 34.8mm
